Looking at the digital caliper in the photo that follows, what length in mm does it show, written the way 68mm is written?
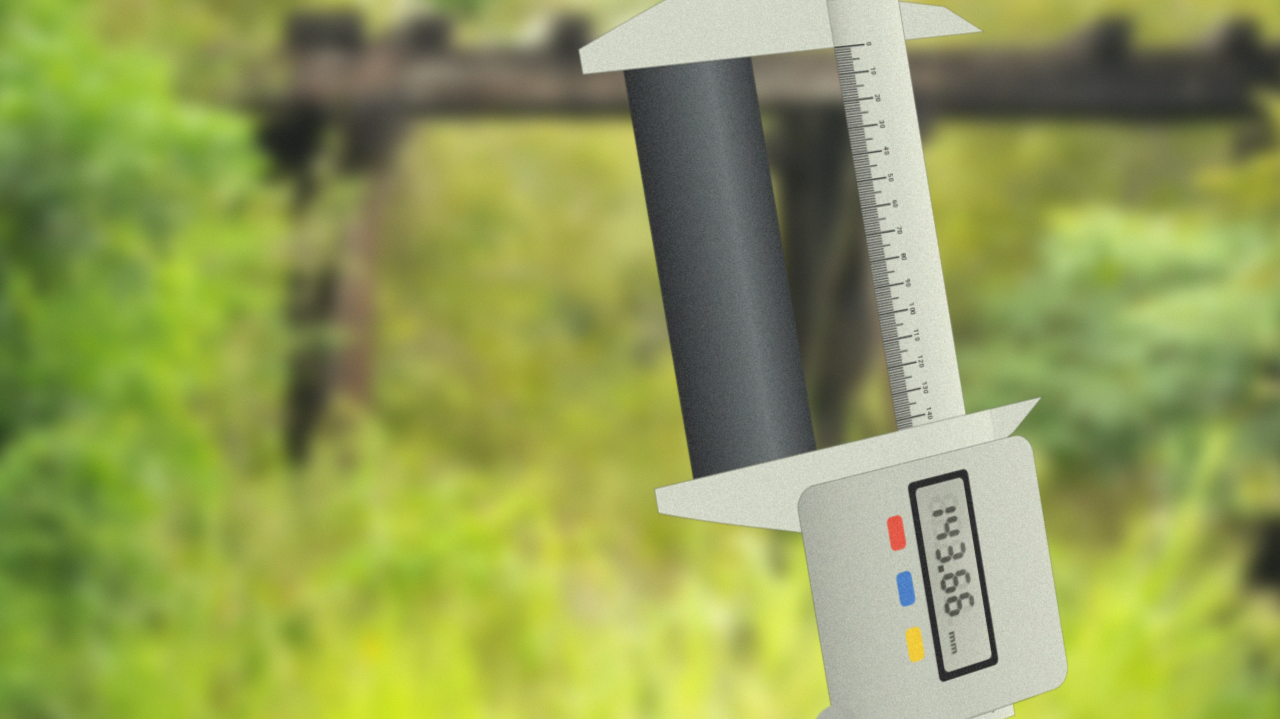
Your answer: 143.66mm
